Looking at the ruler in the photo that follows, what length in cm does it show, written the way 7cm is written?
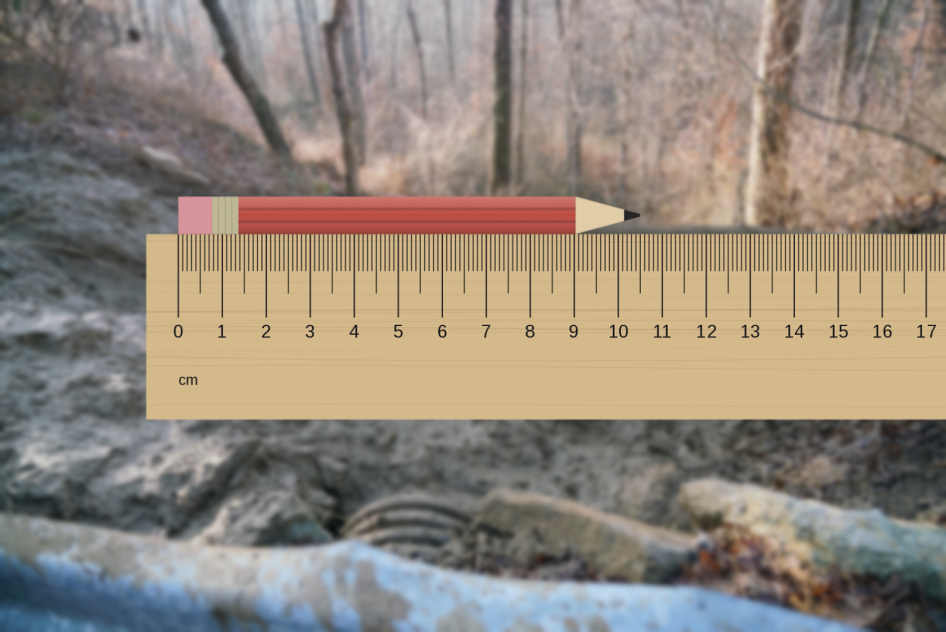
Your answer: 10.5cm
